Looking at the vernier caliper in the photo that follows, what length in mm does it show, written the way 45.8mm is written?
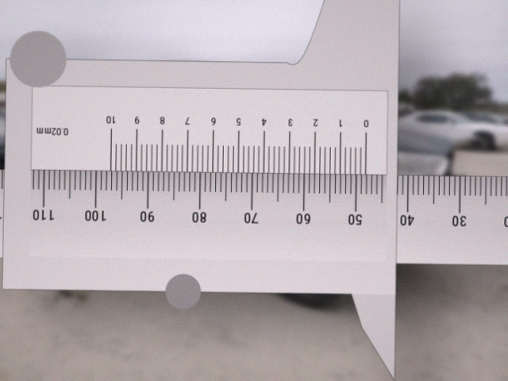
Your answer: 48.2mm
